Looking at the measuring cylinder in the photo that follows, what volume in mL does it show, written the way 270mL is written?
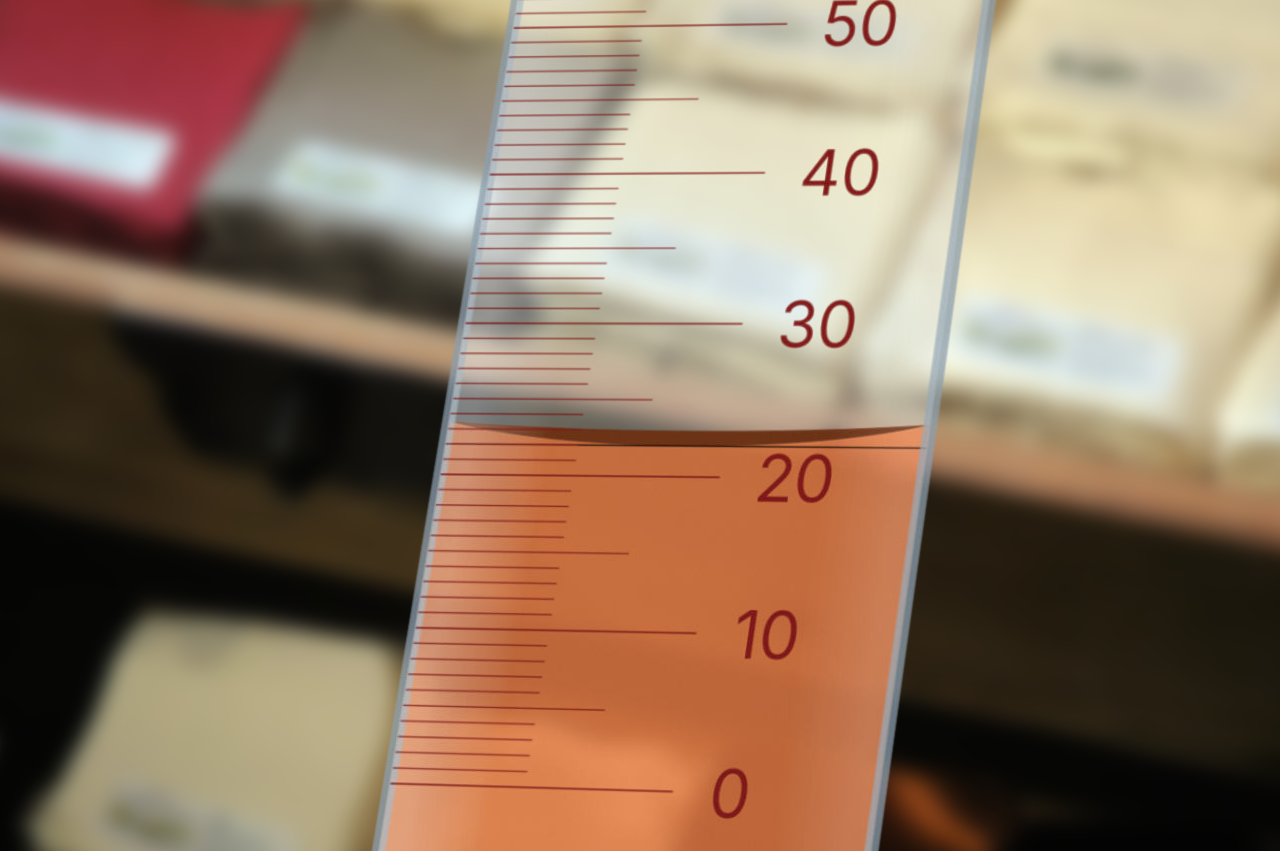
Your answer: 22mL
